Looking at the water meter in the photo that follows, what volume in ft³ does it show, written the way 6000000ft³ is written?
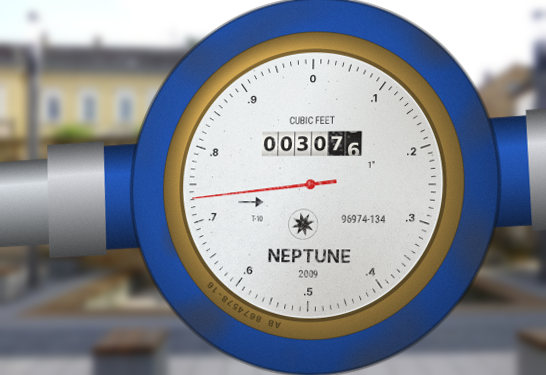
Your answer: 3075.73ft³
